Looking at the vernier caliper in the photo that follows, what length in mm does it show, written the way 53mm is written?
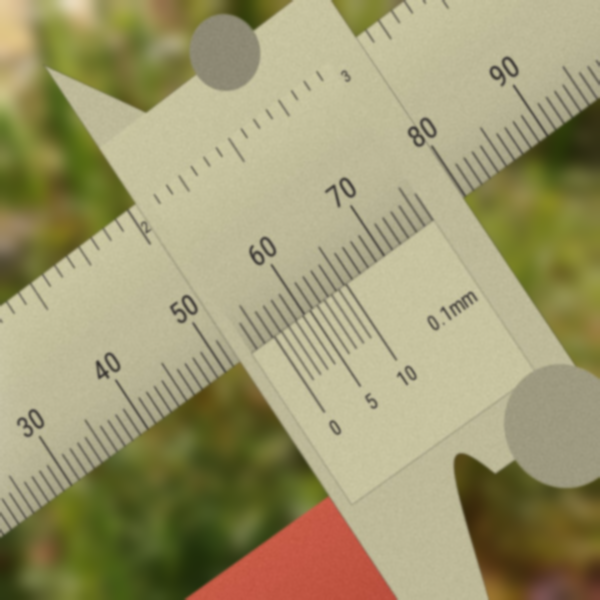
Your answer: 56.2mm
